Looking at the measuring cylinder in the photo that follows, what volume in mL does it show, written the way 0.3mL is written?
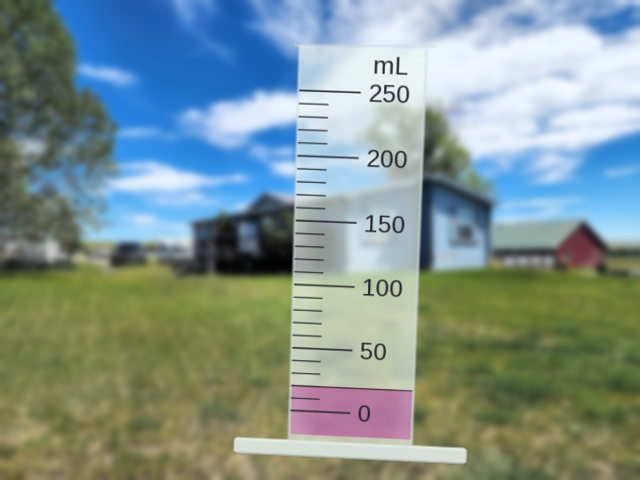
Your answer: 20mL
